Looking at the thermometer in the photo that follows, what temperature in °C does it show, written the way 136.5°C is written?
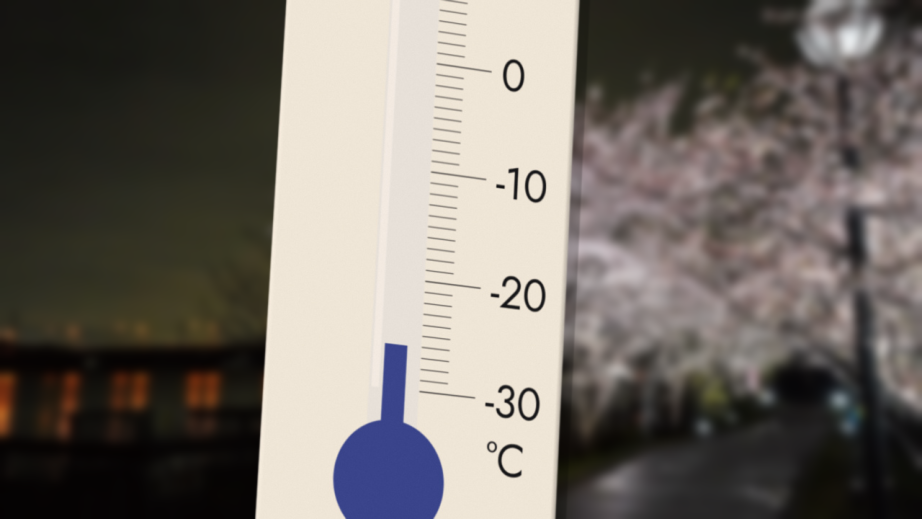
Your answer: -26°C
